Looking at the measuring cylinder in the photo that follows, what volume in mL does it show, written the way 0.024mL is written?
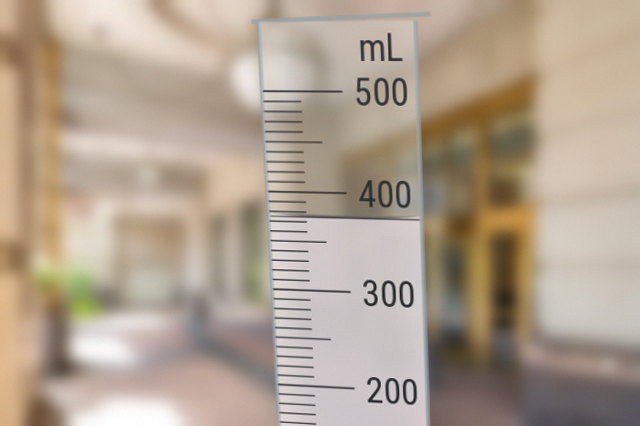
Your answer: 375mL
